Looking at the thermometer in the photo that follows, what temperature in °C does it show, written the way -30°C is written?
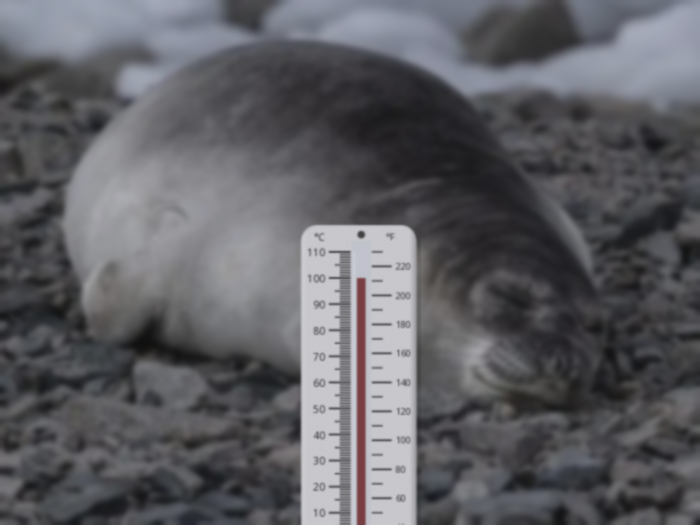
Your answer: 100°C
